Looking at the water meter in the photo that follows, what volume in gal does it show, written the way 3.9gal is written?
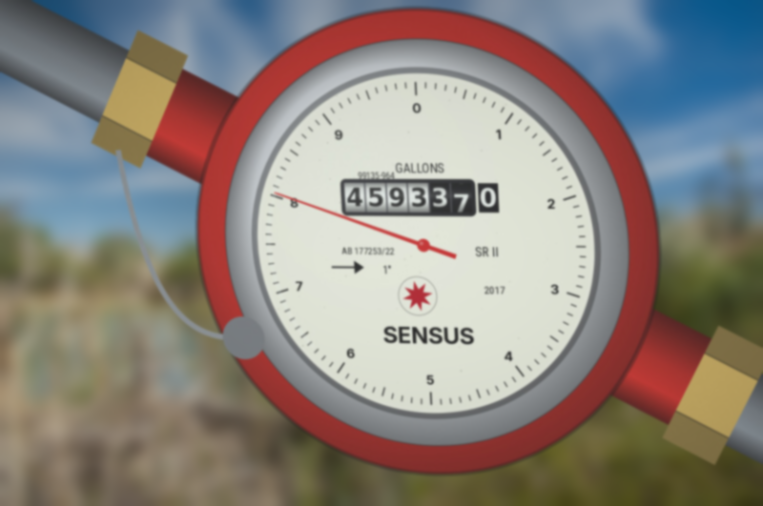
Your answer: 4593368.0gal
